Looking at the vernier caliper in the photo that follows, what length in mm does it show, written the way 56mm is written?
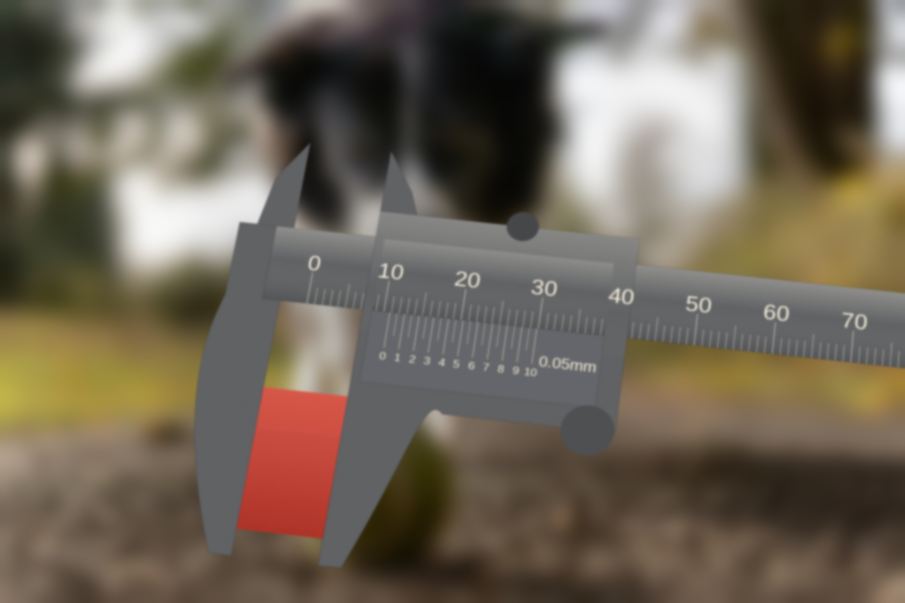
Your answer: 10.8mm
